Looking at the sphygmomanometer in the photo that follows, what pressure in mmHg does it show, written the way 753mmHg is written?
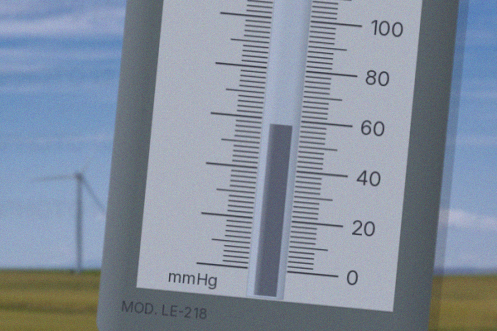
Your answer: 58mmHg
